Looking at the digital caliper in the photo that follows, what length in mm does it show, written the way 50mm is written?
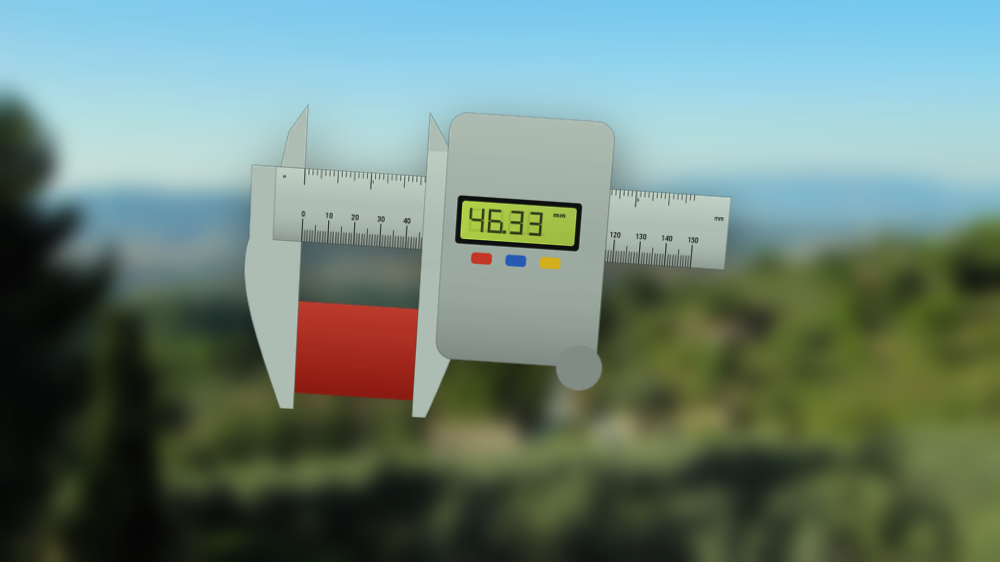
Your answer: 46.33mm
